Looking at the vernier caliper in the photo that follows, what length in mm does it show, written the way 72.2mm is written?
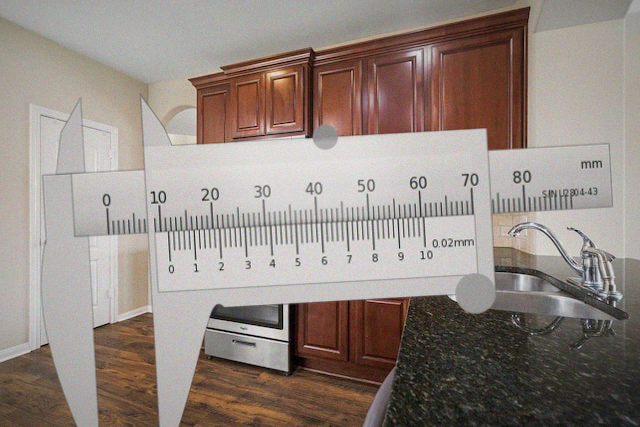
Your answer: 11.5mm
